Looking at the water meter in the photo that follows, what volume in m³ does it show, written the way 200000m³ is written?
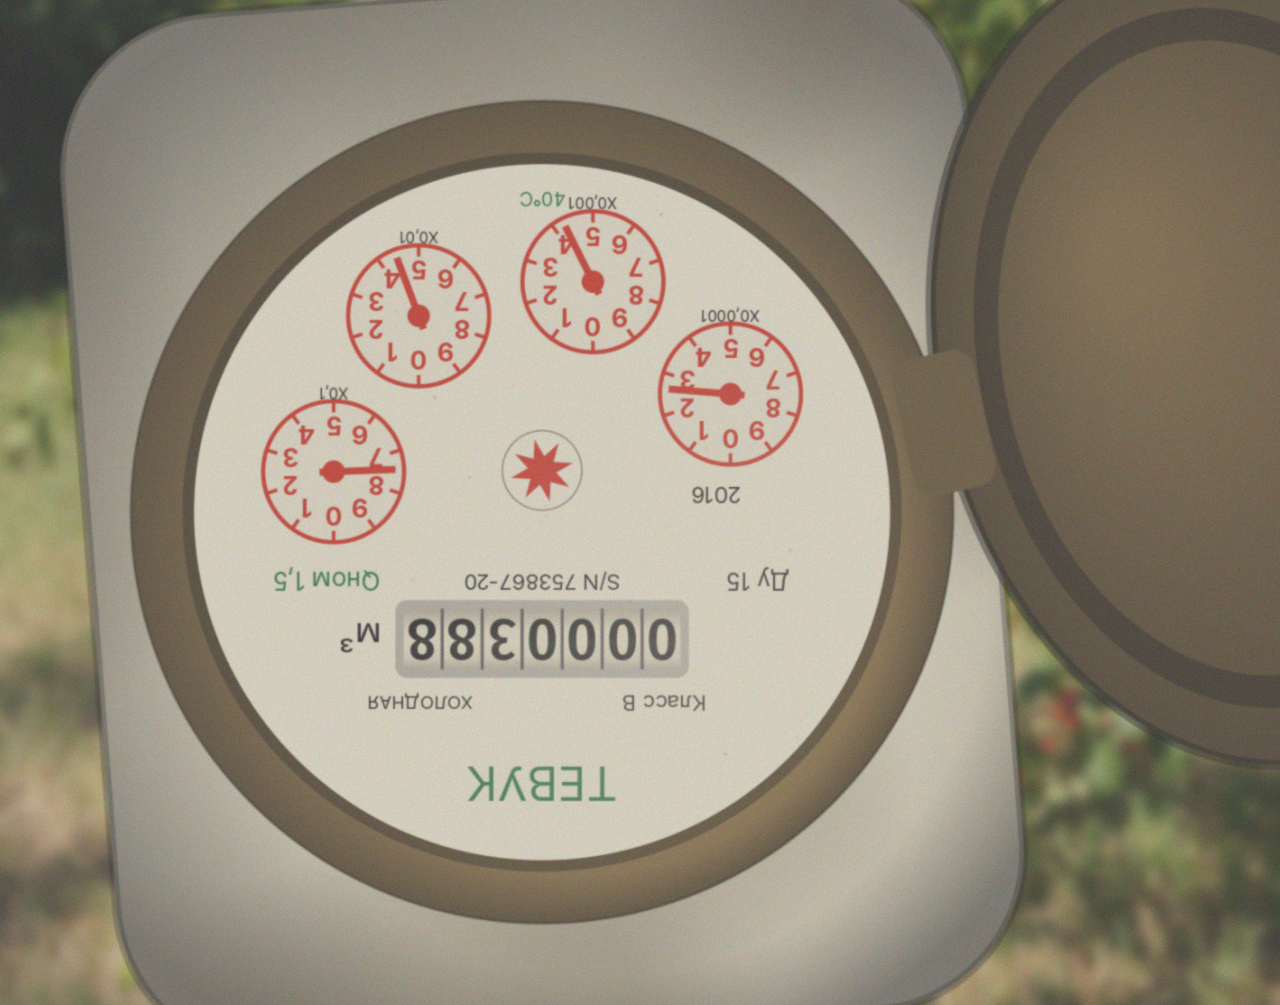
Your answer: 388.7442m³
